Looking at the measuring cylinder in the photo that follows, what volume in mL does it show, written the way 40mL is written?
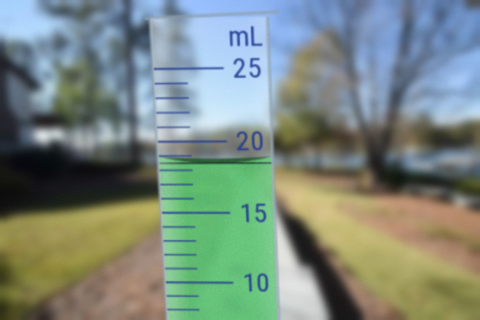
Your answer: 18.5mL
